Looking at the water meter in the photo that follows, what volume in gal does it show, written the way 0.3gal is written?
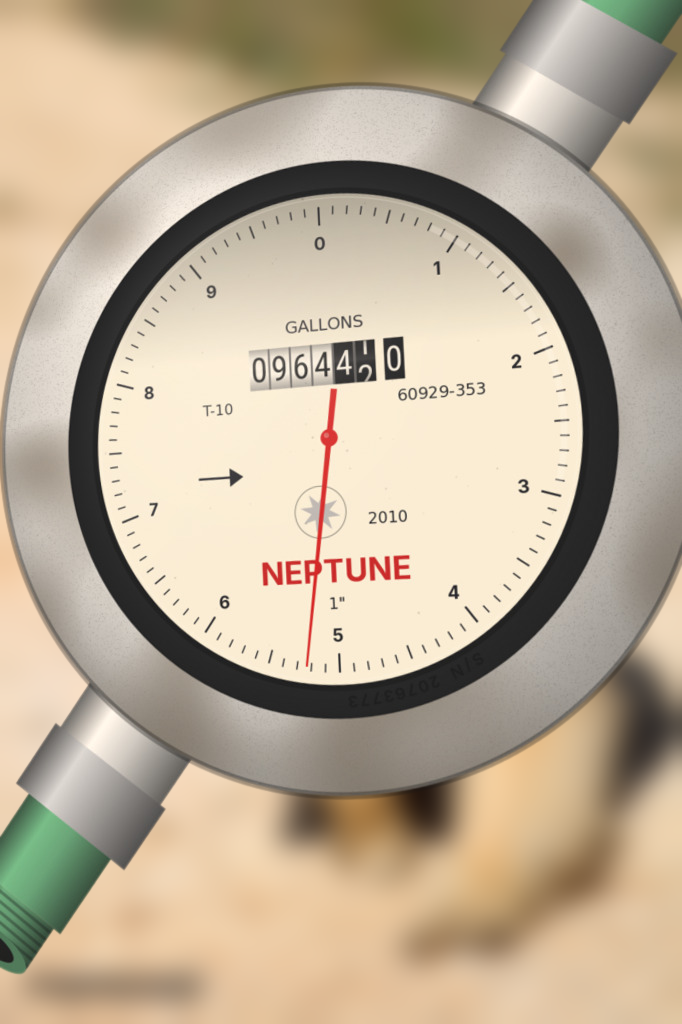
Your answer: 964415.2gal
